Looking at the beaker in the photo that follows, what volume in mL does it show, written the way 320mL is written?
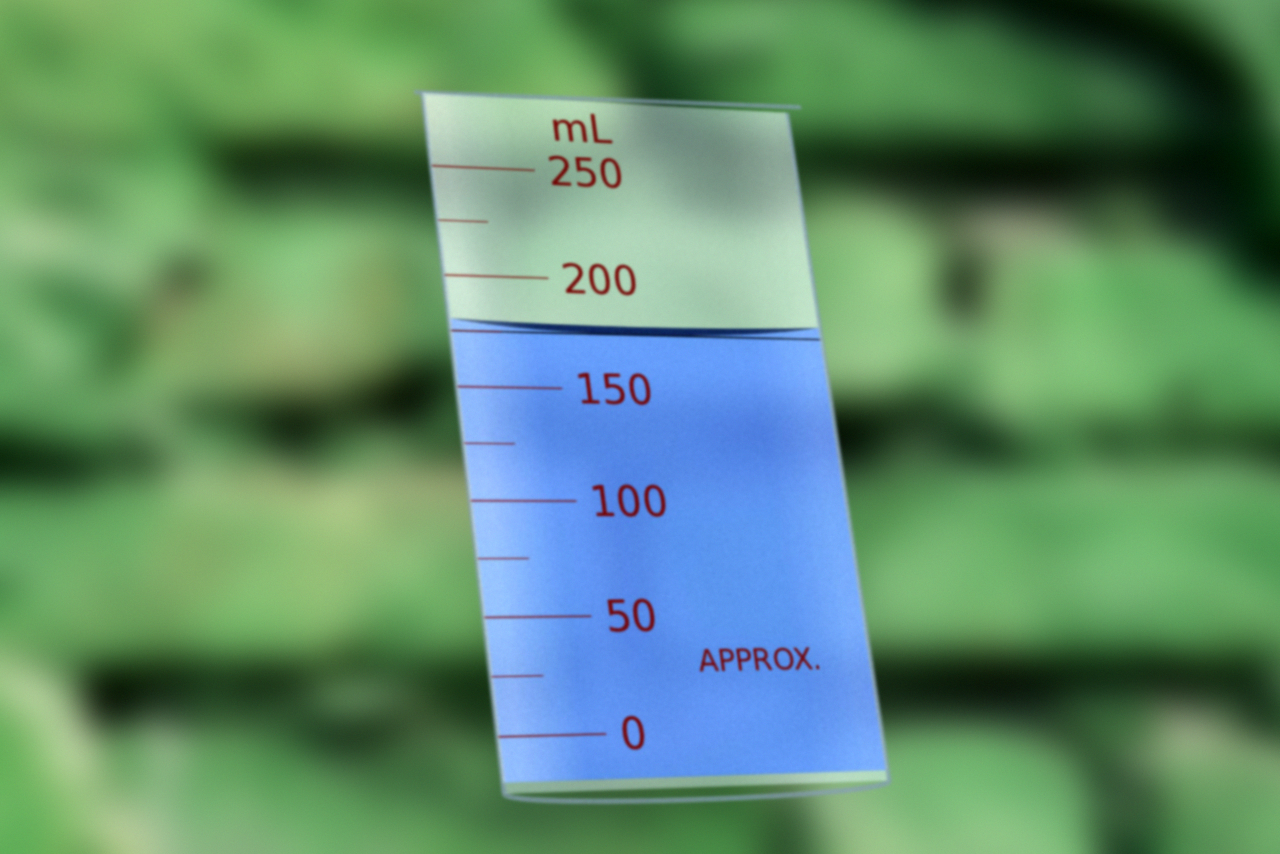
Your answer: 175mL
